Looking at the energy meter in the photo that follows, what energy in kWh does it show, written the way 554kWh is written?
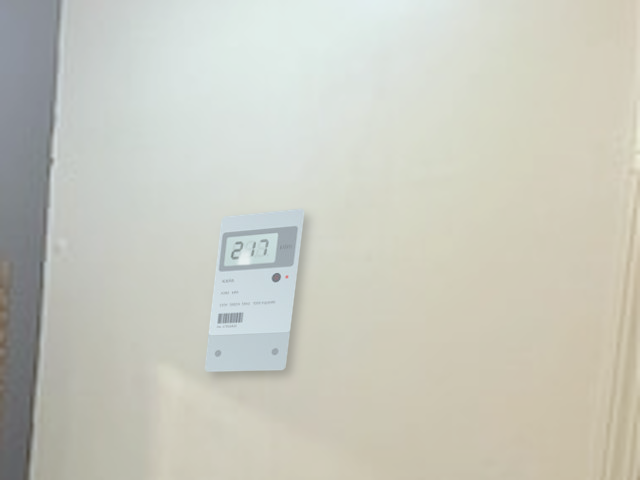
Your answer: 217kWh
